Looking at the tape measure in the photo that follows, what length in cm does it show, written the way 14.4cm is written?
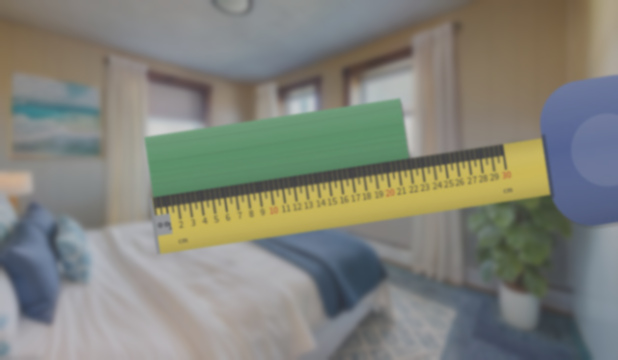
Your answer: 22cm
